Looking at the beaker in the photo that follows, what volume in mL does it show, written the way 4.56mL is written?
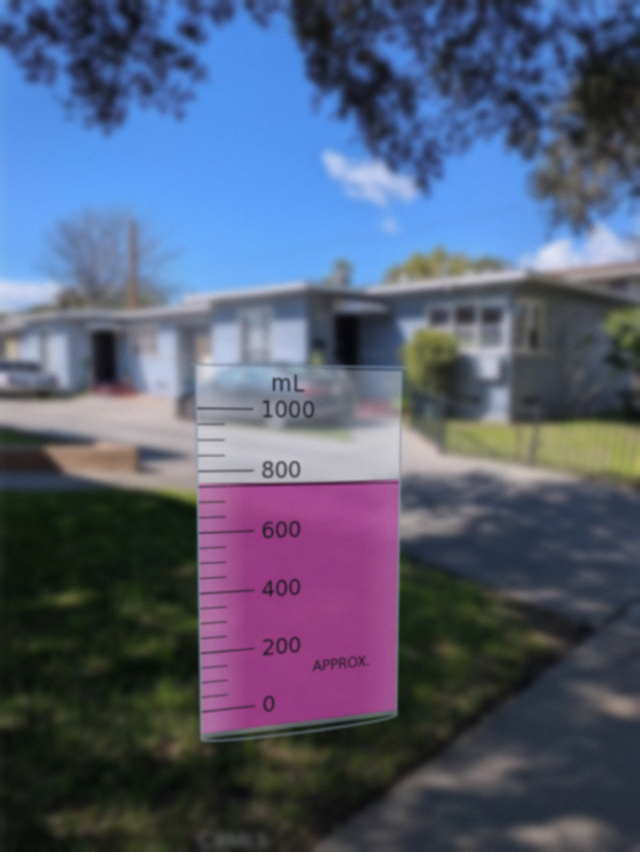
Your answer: 750mL
